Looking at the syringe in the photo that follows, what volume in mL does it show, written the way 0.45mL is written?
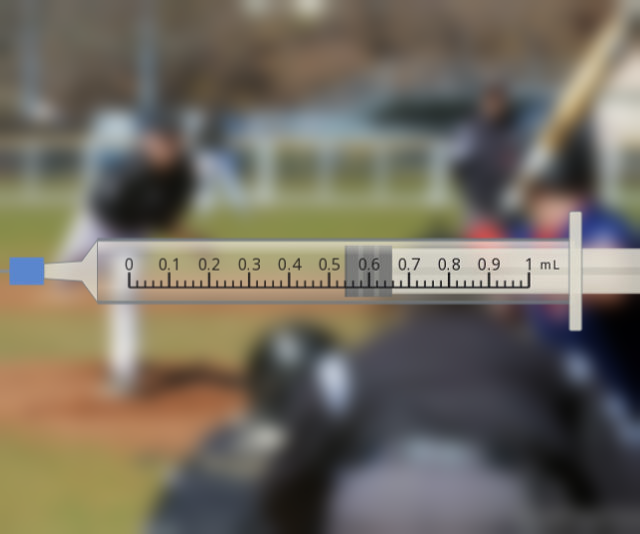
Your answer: 0.54mL
